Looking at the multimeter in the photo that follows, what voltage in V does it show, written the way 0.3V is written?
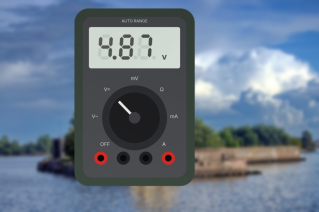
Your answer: 4.87V
